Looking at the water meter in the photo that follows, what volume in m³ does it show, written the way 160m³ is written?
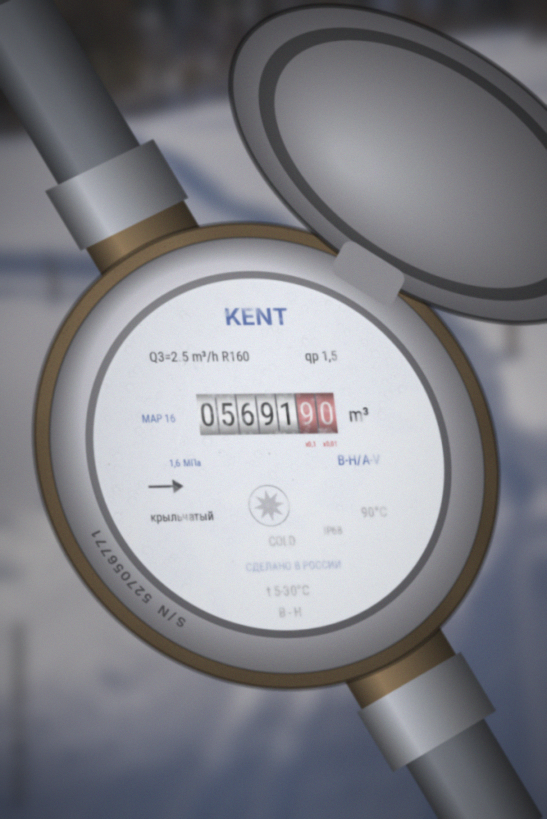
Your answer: 5691.90m³
